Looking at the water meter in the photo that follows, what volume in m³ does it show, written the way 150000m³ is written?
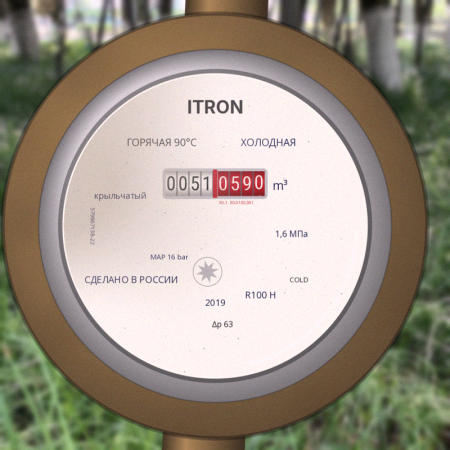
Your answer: 51.0590m³
